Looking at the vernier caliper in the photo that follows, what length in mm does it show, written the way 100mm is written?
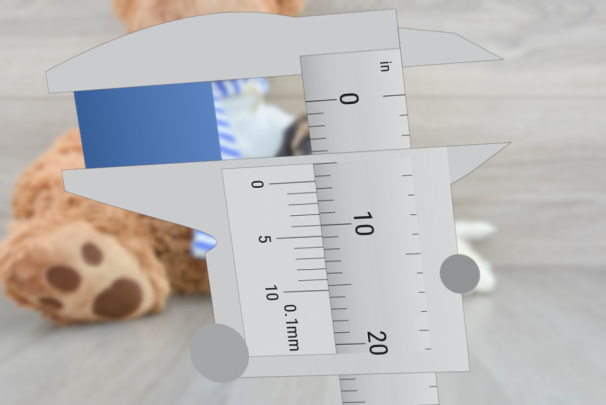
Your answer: 6.4mm
